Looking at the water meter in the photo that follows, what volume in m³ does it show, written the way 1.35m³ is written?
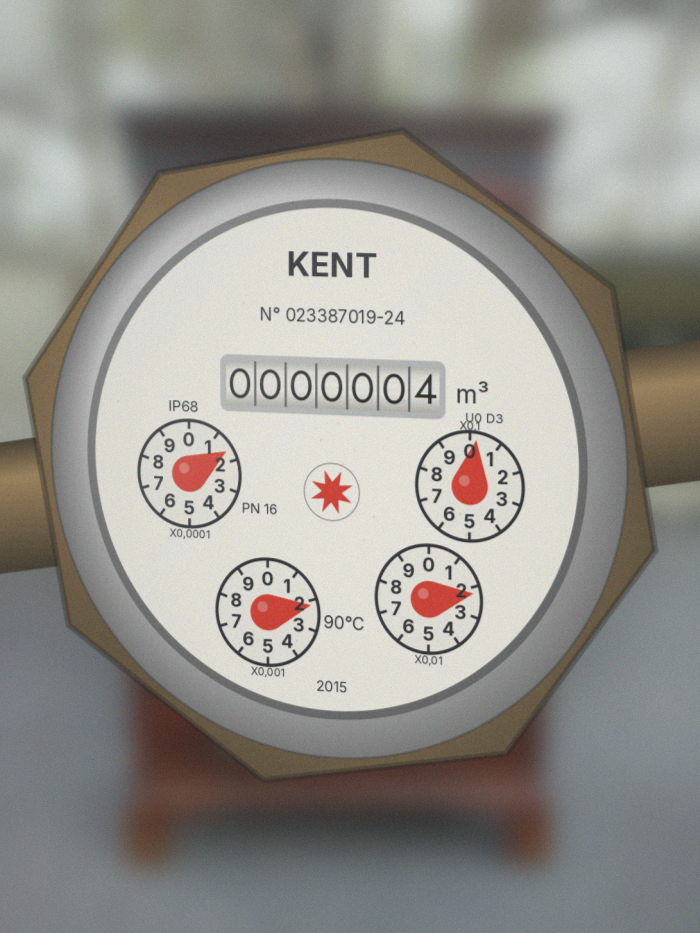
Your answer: 4.0221m³
